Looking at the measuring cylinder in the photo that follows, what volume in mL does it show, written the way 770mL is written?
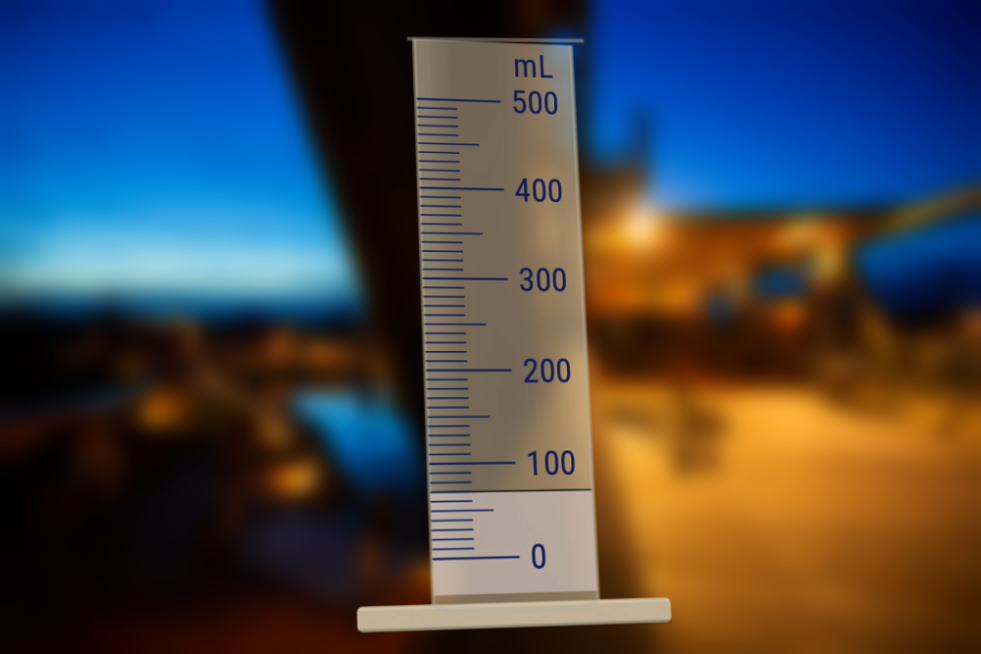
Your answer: 70mL
